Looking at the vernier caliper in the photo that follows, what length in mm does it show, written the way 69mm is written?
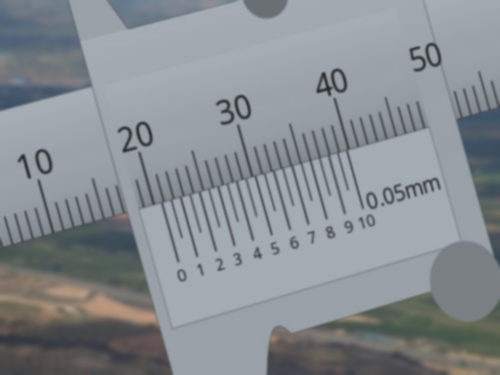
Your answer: 20.8mm
